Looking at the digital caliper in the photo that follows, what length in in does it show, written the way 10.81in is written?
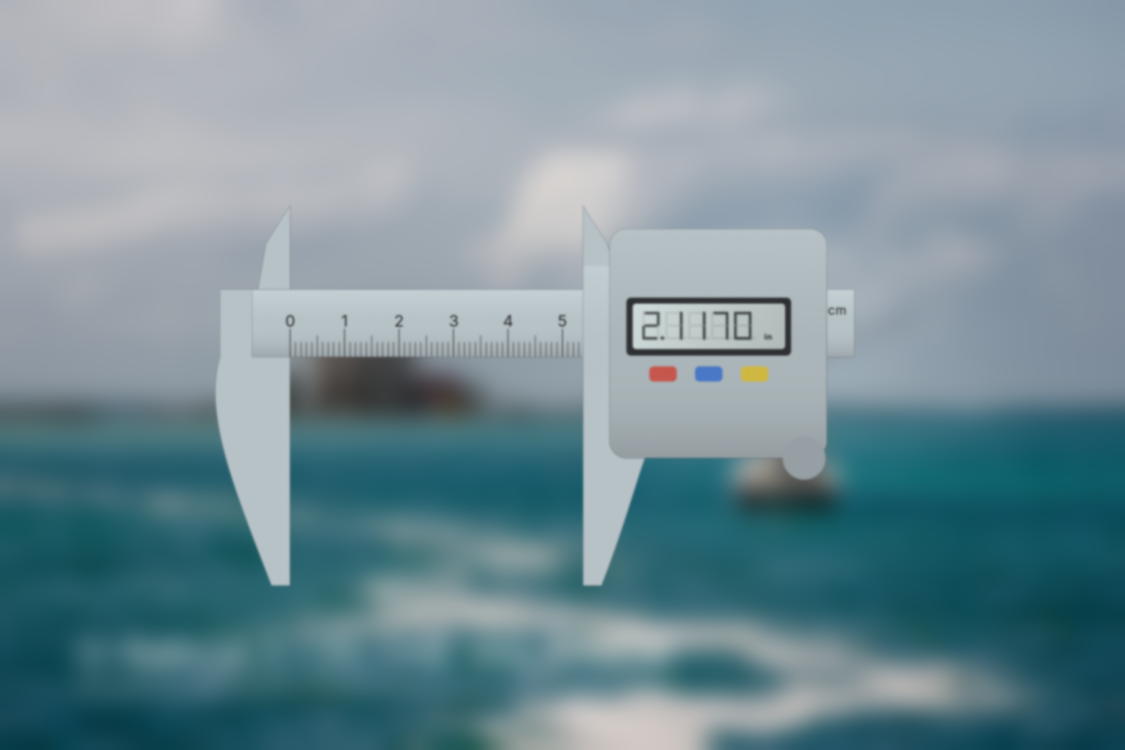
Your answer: 2.1170in
